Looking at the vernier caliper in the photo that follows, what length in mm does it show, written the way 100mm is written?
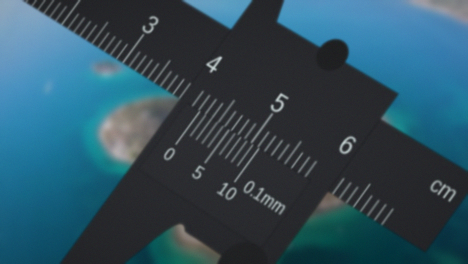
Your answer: 42.2mm
